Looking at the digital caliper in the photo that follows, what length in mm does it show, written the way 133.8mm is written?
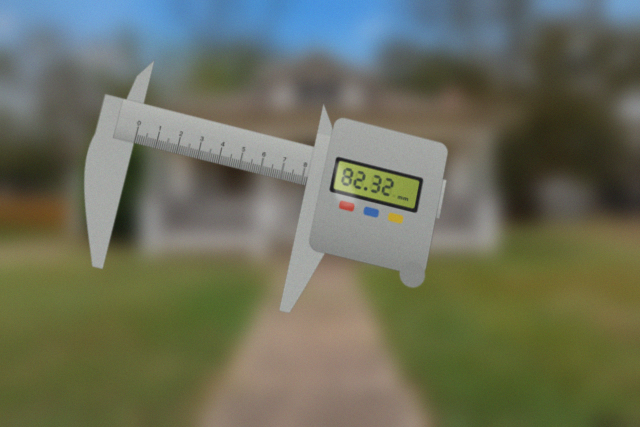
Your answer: 82.32mm
